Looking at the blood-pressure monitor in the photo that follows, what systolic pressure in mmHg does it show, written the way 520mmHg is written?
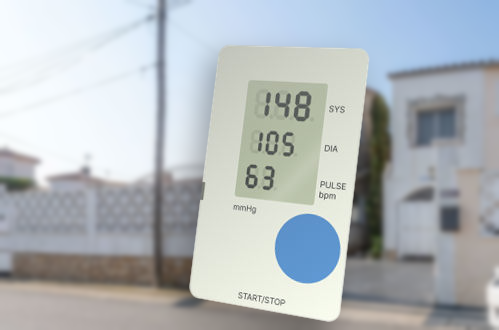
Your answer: 148mmHg
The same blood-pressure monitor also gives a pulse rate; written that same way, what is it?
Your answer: 63bpm
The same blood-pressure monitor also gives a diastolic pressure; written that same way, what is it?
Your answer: 105mmHg
